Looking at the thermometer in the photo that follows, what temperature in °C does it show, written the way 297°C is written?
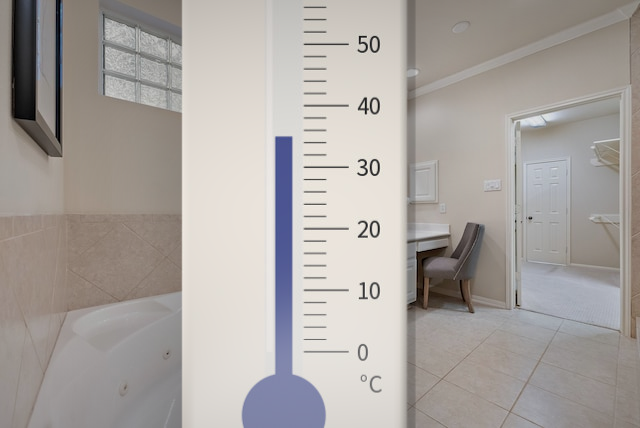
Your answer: 35°C
